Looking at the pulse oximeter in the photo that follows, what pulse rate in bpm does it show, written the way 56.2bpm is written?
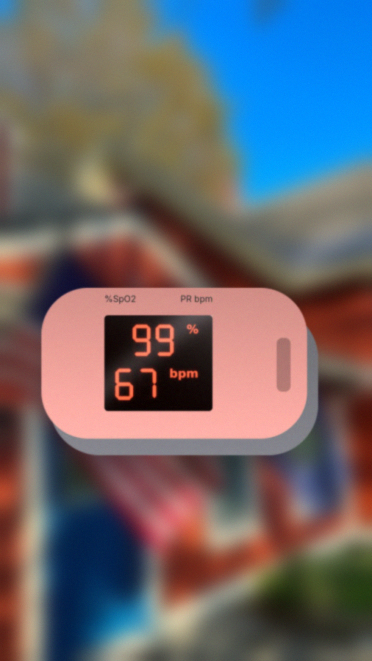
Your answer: 67bpm
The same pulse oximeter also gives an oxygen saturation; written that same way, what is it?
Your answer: 99%
